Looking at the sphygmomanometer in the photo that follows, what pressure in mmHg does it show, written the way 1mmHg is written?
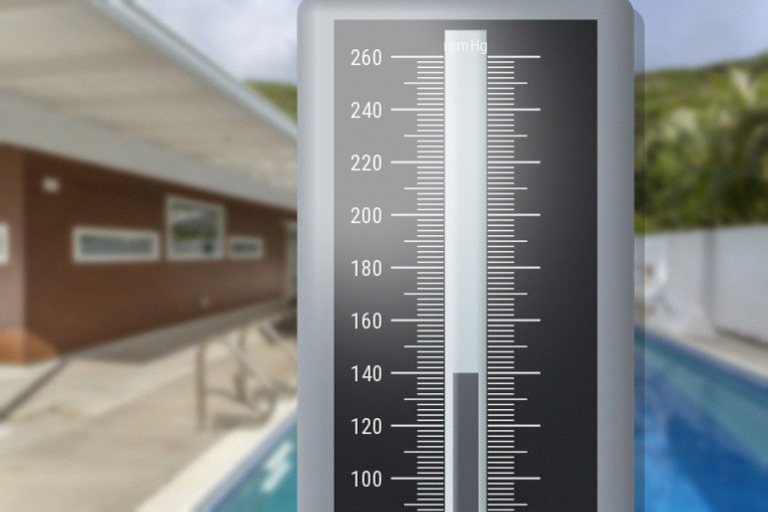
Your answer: 140mmHg
